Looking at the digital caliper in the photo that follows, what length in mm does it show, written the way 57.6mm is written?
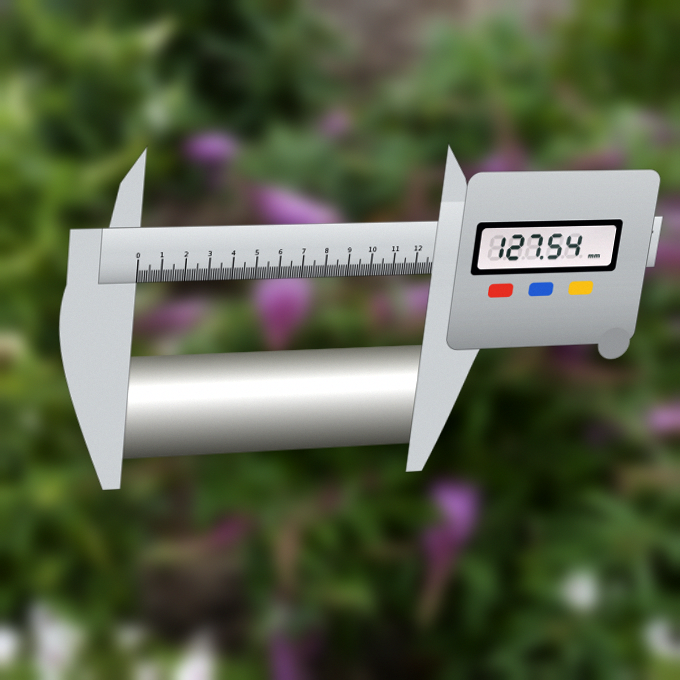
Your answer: 127.54mm
